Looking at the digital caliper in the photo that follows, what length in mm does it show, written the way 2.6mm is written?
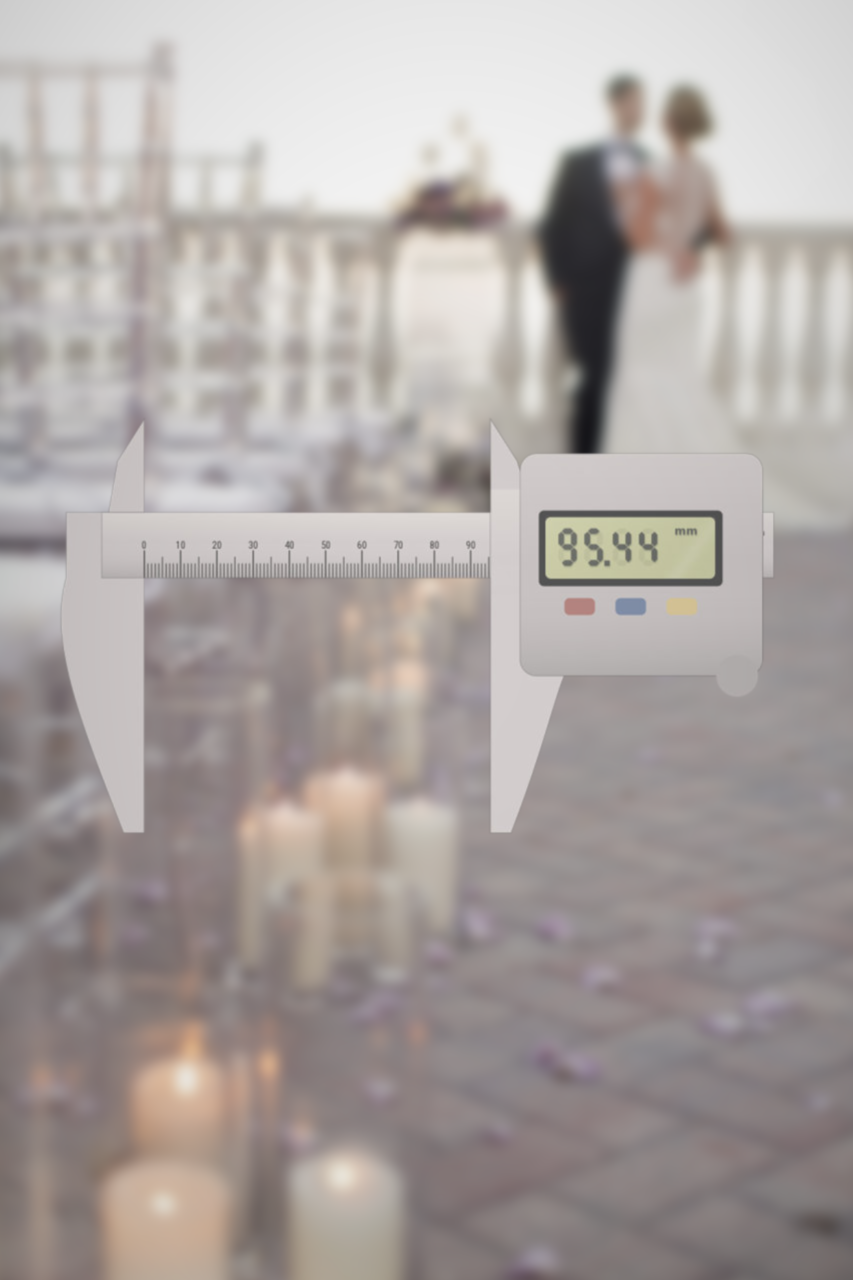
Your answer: 95.44mm
